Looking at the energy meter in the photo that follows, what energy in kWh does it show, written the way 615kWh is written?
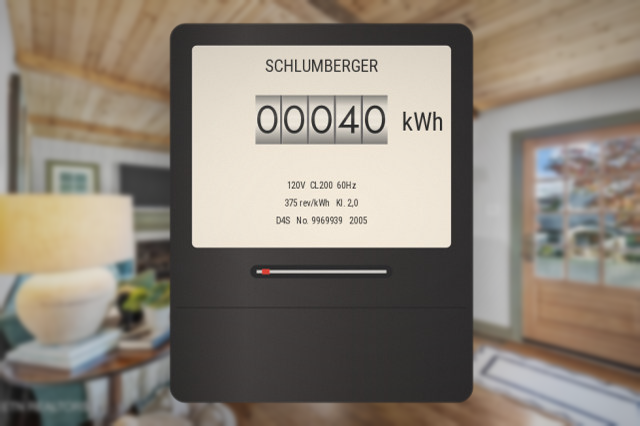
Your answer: 40kWh
